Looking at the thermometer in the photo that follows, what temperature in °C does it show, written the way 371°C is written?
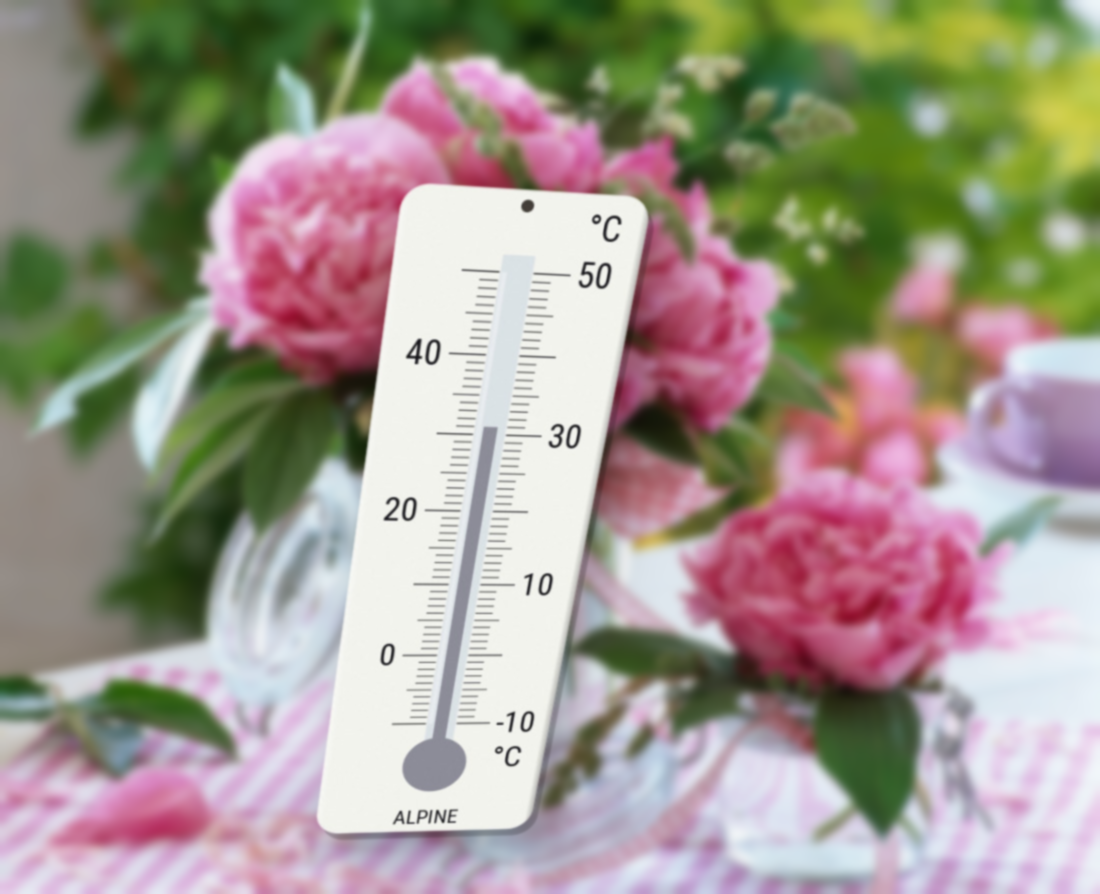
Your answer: 31°C
